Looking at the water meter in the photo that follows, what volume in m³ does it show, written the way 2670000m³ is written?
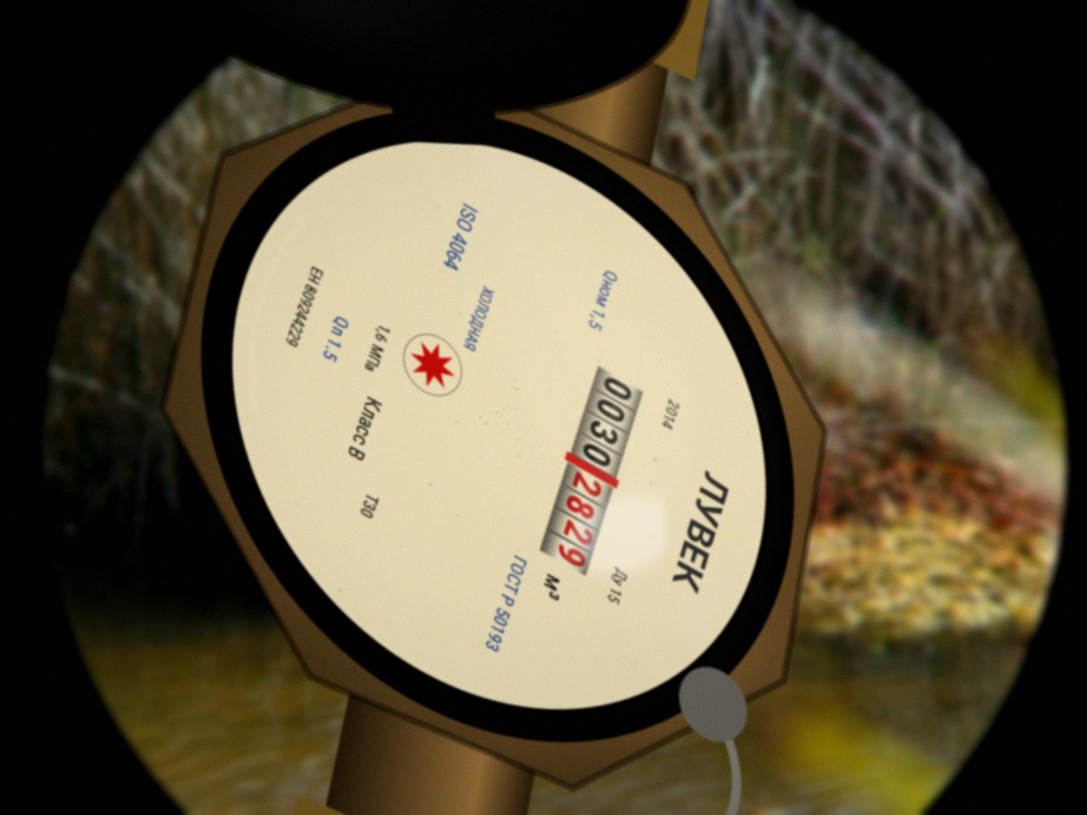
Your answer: 30.2829m³
